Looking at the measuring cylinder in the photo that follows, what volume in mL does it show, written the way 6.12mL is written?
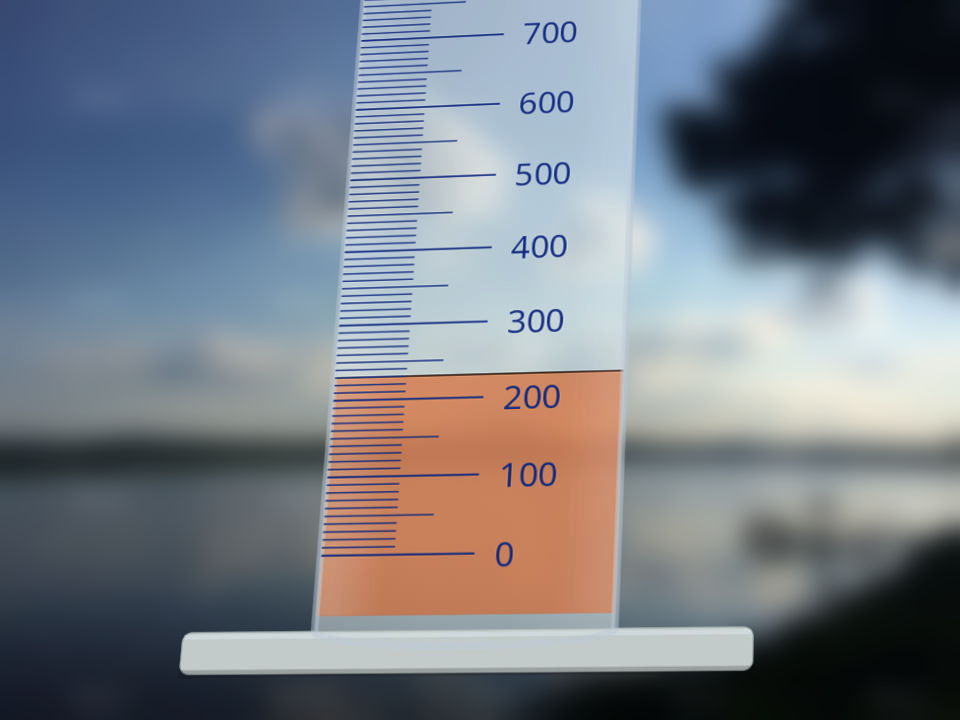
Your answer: 230mL
